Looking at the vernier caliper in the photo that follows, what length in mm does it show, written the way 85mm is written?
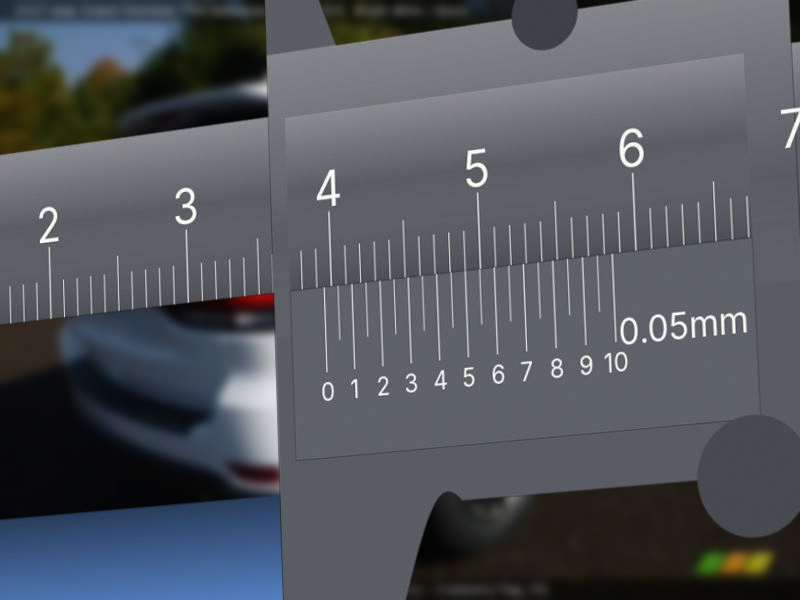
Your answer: 39.5mm
